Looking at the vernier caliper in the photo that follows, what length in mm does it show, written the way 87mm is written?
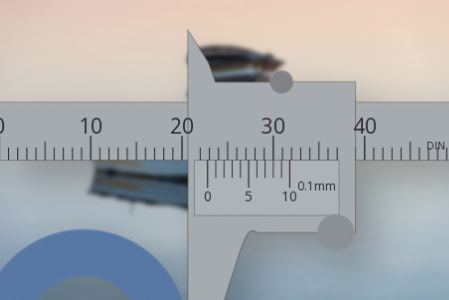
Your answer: 22.8mm
